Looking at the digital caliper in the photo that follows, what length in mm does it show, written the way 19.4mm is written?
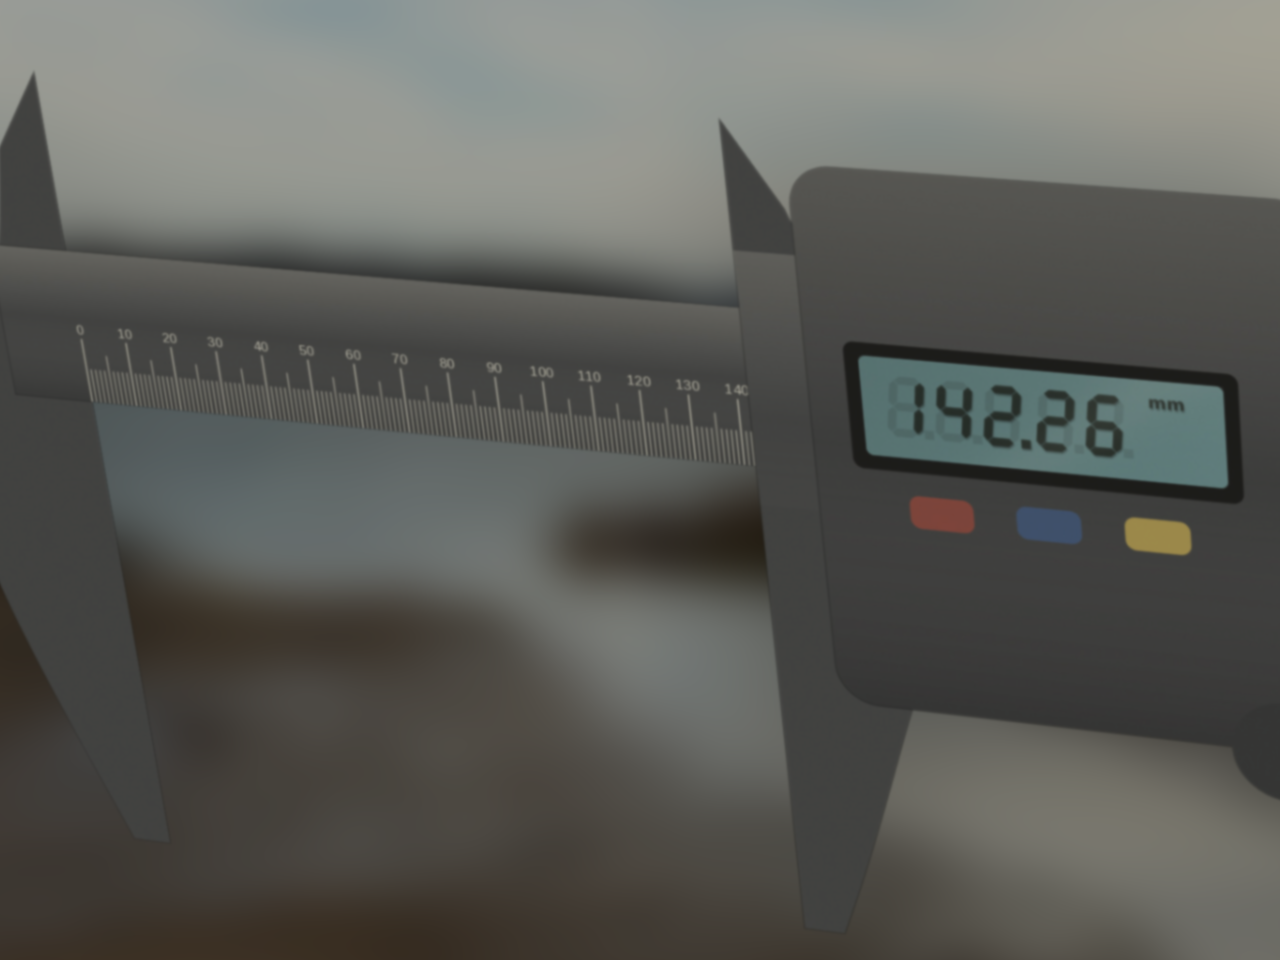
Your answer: 142.26mm
